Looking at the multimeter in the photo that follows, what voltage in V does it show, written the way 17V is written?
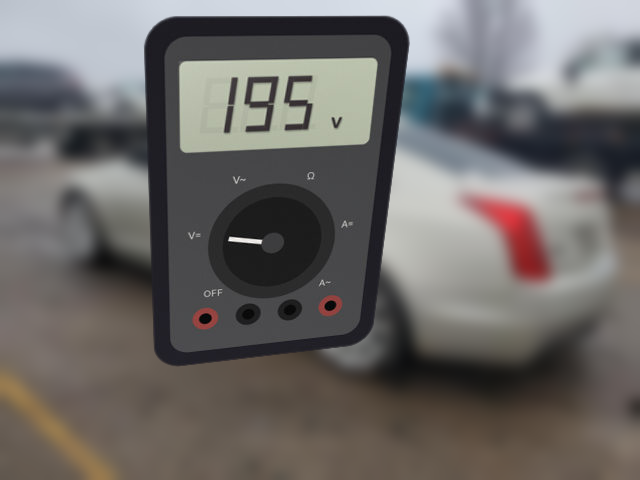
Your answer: 195V
